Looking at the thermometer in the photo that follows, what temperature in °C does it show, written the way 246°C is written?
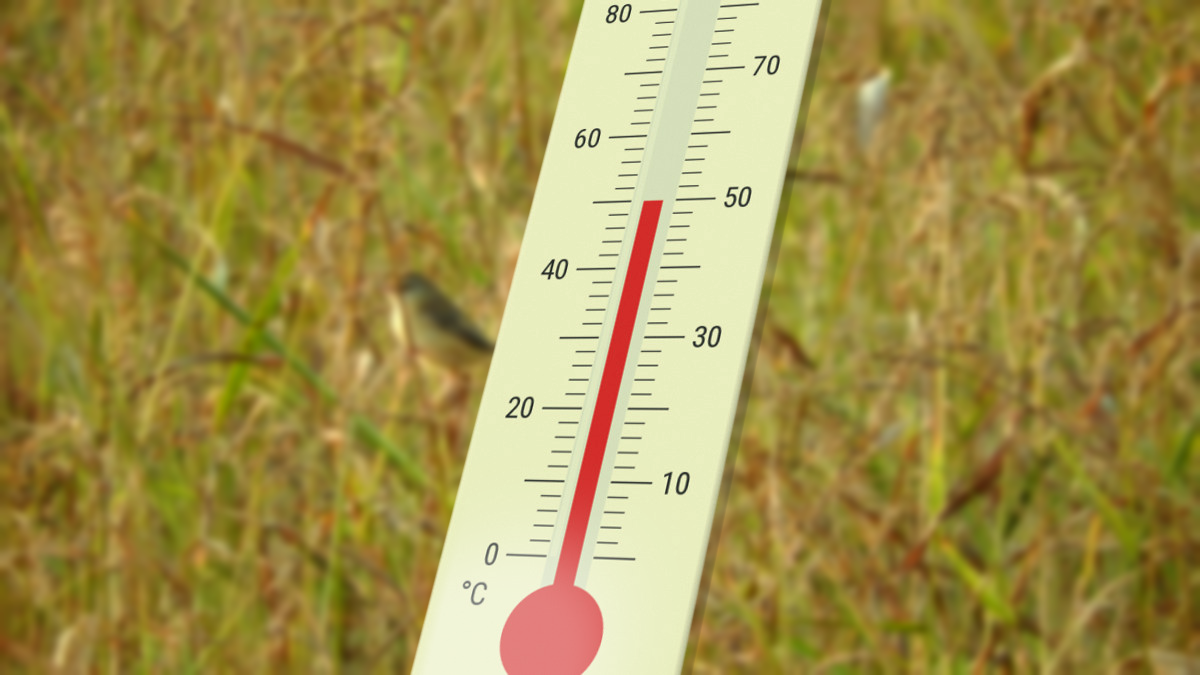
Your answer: 50°C
